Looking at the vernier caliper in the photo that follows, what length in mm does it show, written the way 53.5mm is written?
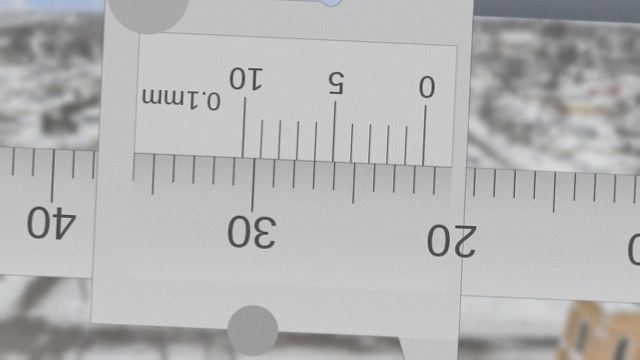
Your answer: 21.6mm
